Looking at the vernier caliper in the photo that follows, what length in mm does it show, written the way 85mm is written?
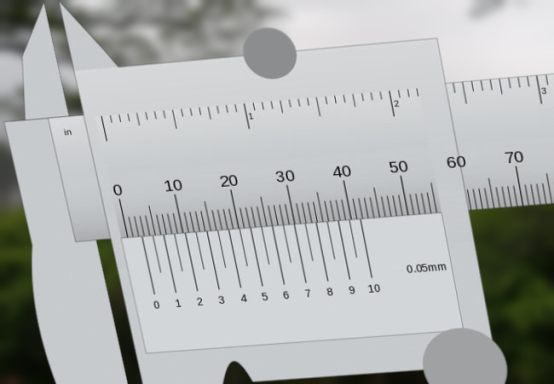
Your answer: 2.6mm
